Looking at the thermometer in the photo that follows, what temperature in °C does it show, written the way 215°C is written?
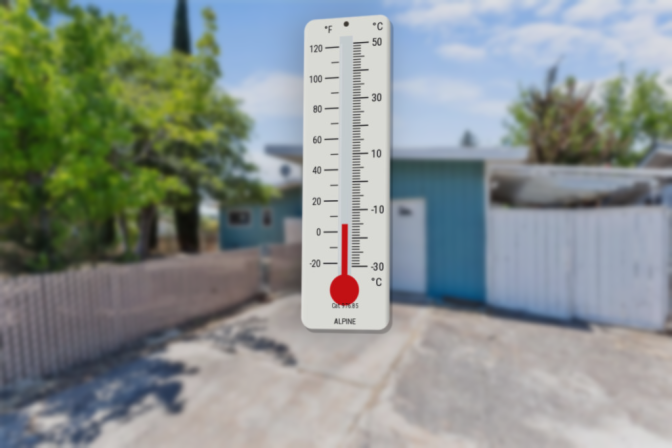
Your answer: -15°C
